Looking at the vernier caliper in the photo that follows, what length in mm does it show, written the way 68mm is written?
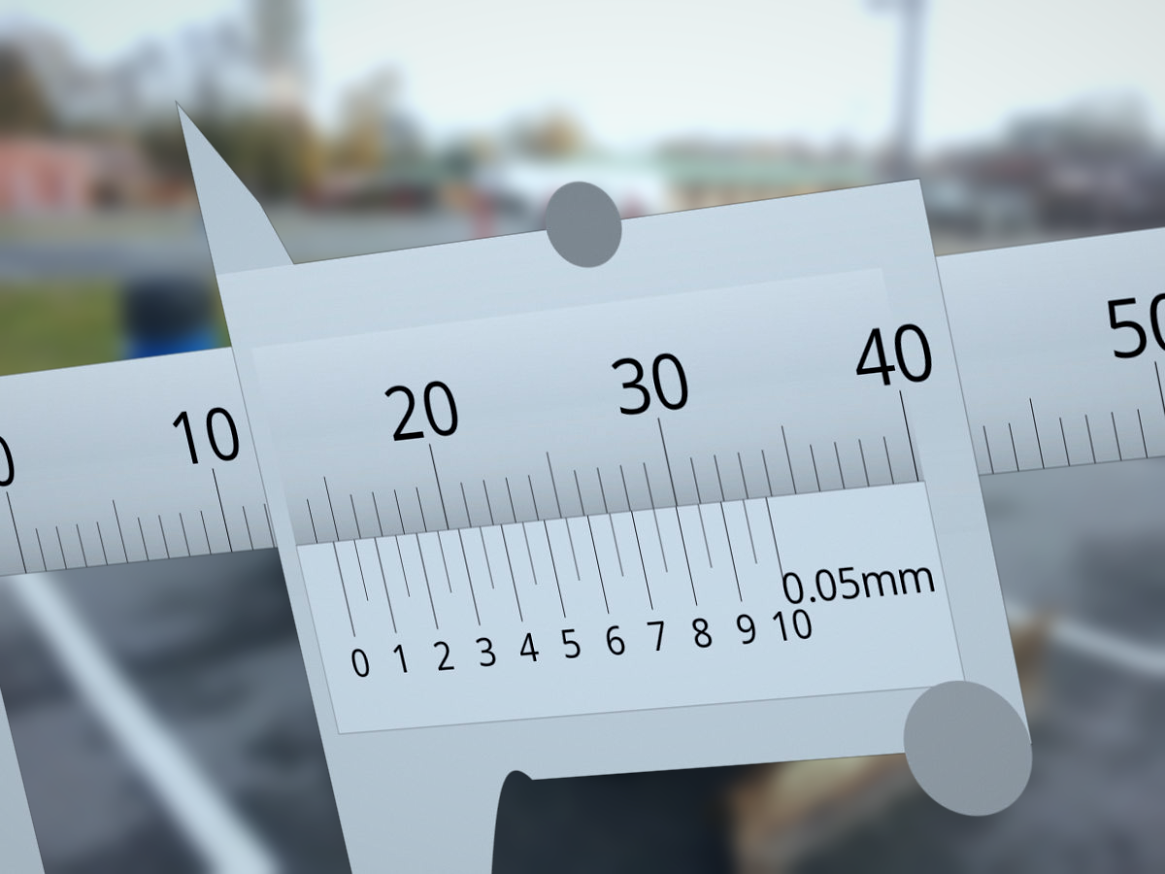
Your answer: 14.75mm
